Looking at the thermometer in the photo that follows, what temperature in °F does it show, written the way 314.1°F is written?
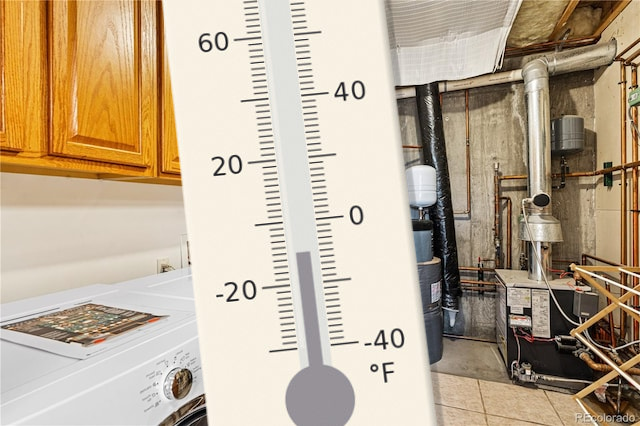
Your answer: -10°F
